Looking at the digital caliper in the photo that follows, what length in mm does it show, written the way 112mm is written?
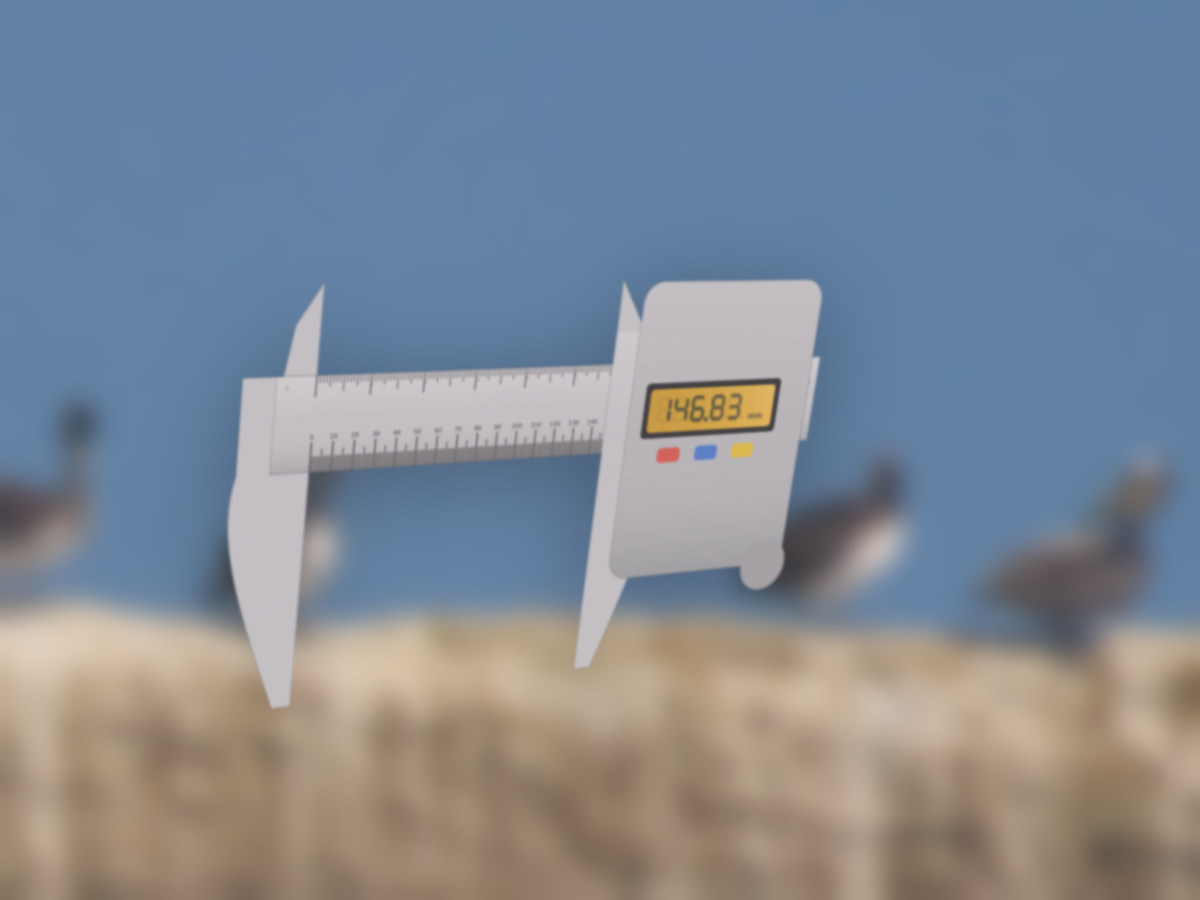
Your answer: 146.83mm
